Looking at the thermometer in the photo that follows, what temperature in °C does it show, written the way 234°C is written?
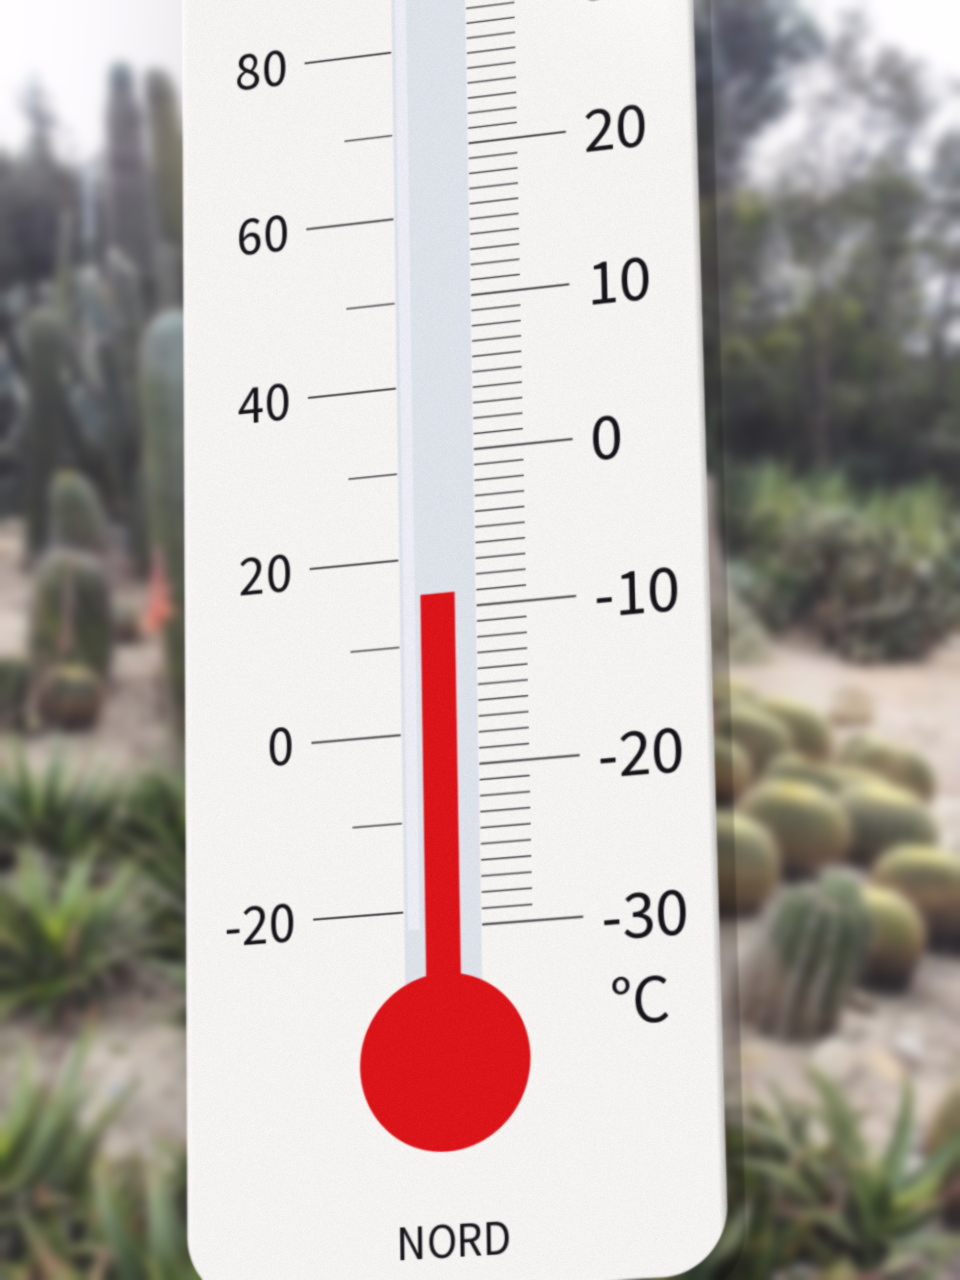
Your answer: -9°C
